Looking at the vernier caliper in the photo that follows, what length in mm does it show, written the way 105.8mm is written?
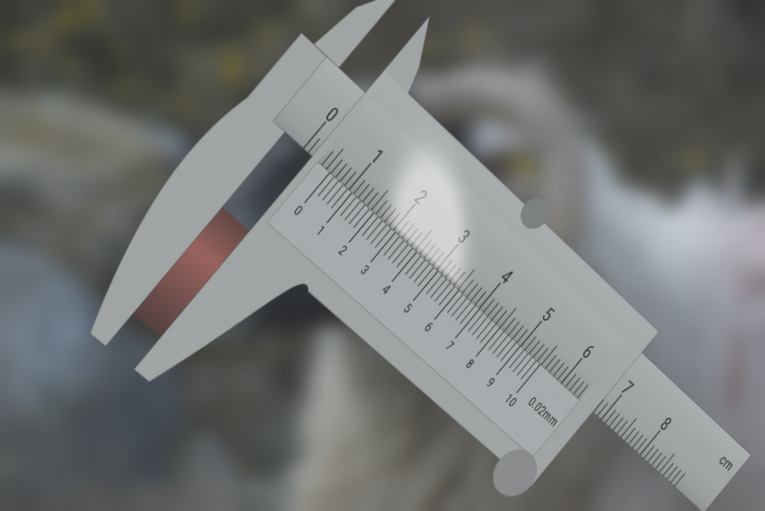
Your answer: 5.8mm
